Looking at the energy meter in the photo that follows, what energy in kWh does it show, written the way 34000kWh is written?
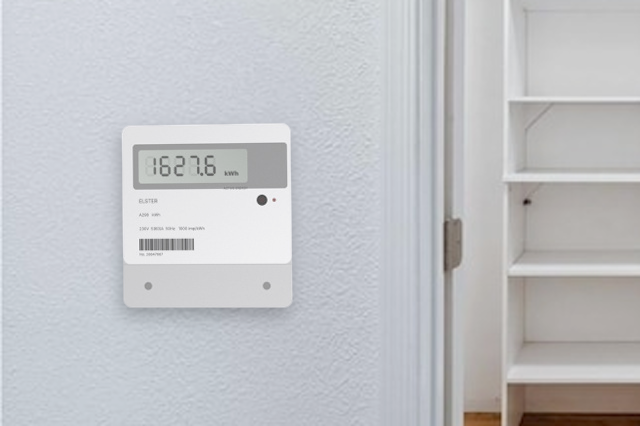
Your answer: 1627.6kWh
